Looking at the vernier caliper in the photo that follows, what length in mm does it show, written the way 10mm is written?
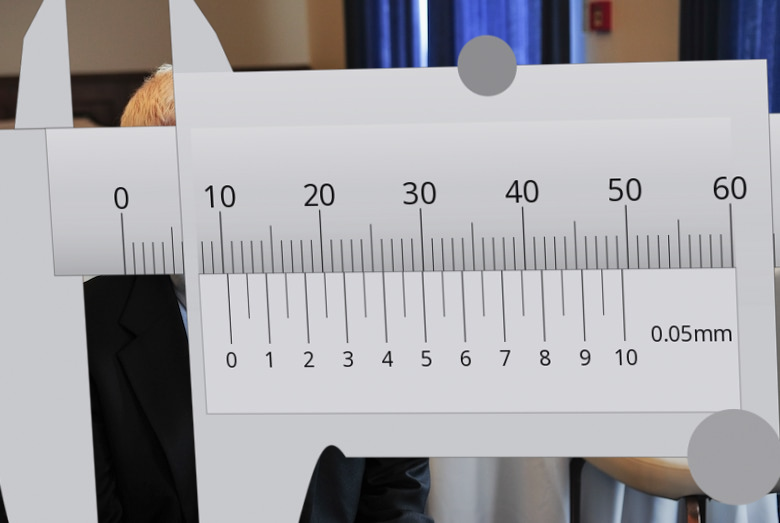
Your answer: 10.4mm
